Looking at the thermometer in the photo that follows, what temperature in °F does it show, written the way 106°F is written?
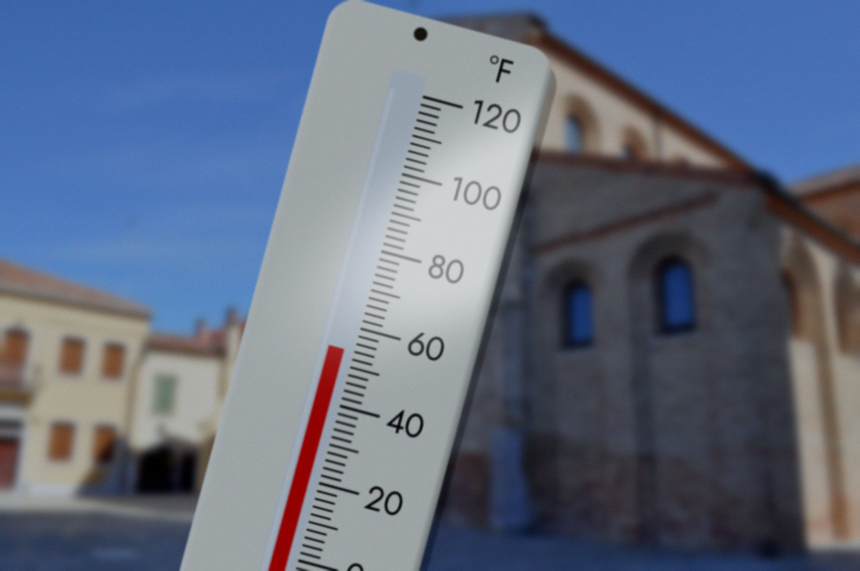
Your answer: 54°F
